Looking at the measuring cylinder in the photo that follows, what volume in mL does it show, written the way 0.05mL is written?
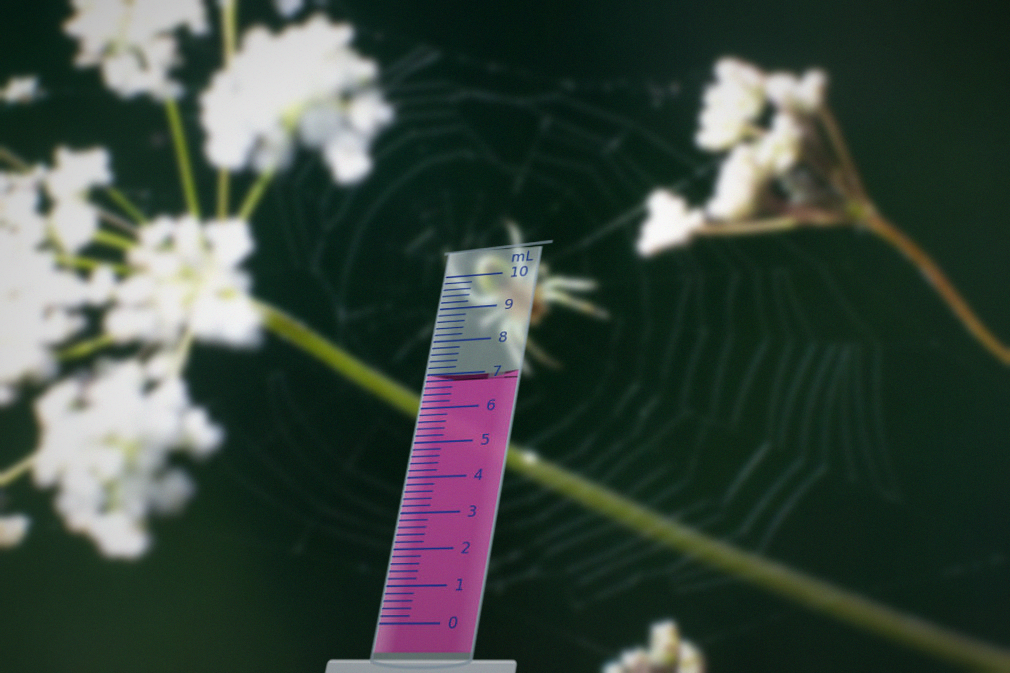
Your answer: 6.8mL
